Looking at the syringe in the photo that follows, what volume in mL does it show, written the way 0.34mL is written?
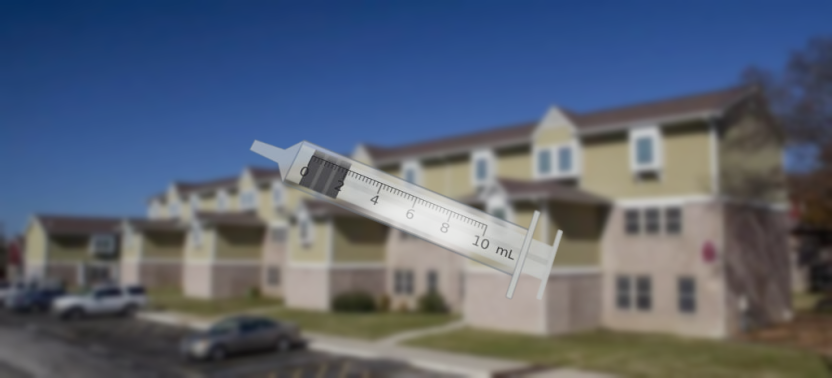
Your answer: 0mL
